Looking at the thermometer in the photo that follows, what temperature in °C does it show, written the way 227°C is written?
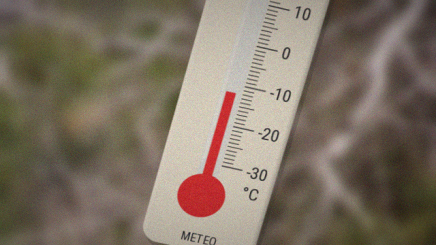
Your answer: -12°C
